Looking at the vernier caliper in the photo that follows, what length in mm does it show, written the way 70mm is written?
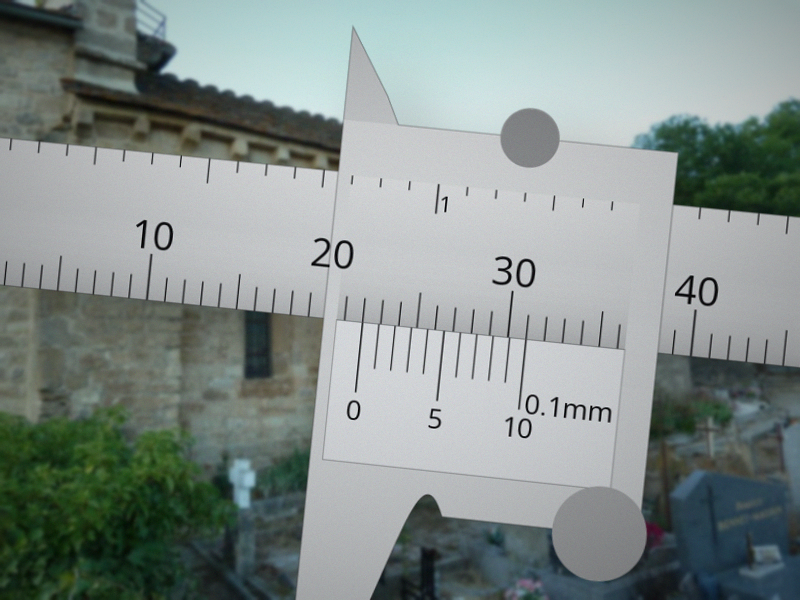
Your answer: 22.0mm
